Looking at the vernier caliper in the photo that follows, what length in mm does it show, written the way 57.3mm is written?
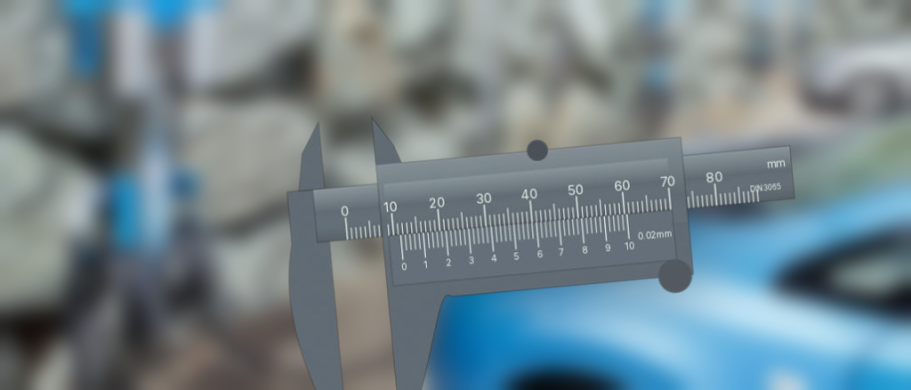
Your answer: 11.5mm
